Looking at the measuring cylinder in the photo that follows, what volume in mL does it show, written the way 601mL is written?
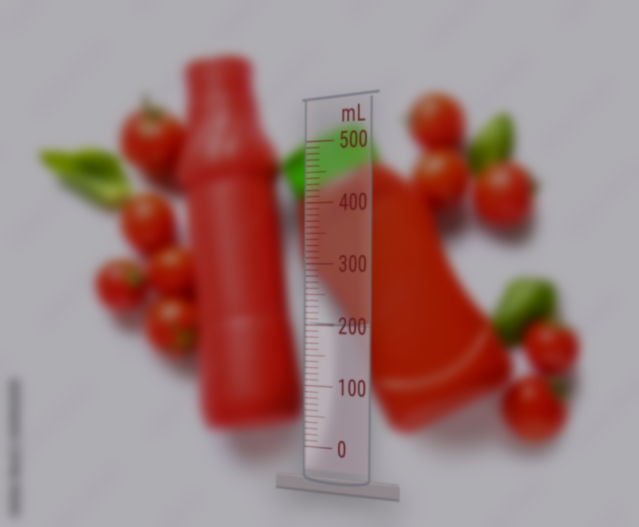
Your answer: 200mL
